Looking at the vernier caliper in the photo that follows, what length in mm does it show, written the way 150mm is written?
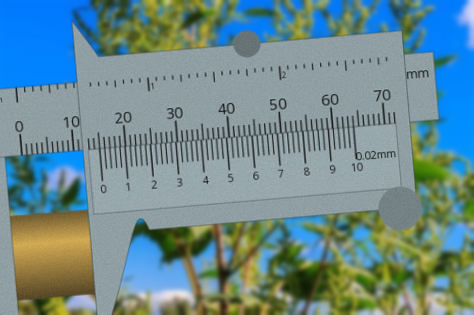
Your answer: 15.0mm
